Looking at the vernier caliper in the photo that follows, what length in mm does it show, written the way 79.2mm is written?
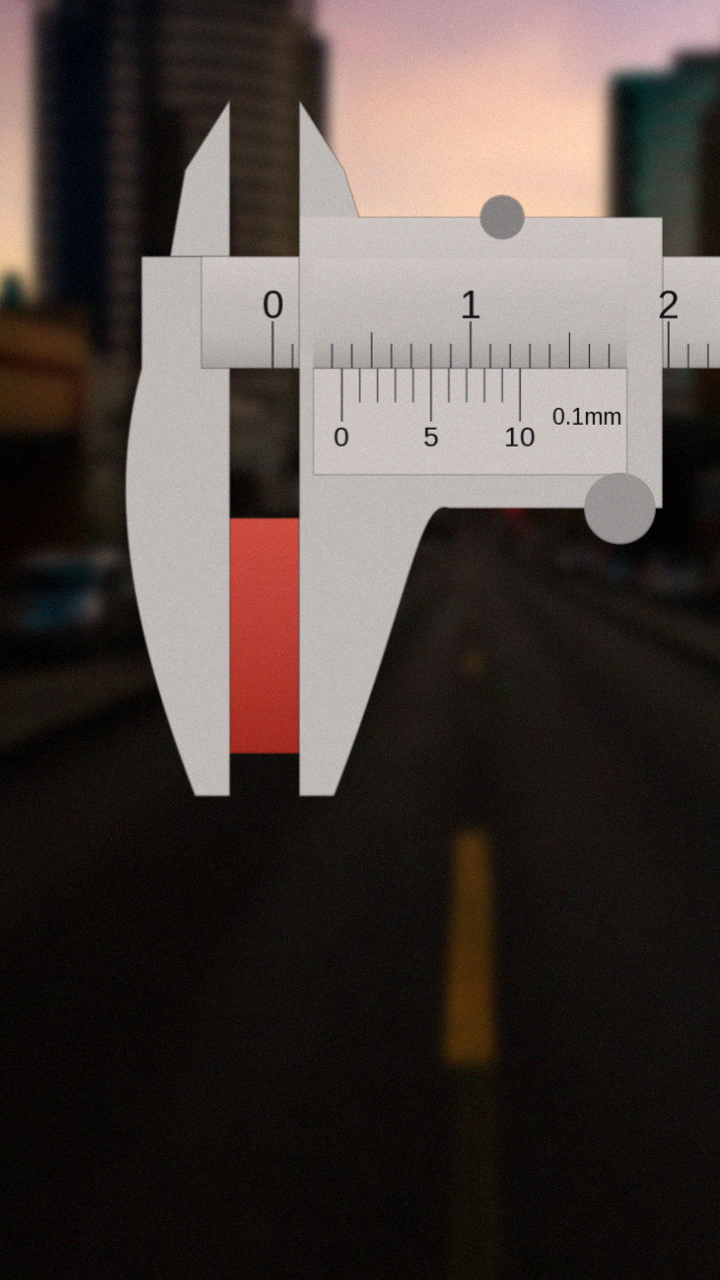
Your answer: 3.5mm
